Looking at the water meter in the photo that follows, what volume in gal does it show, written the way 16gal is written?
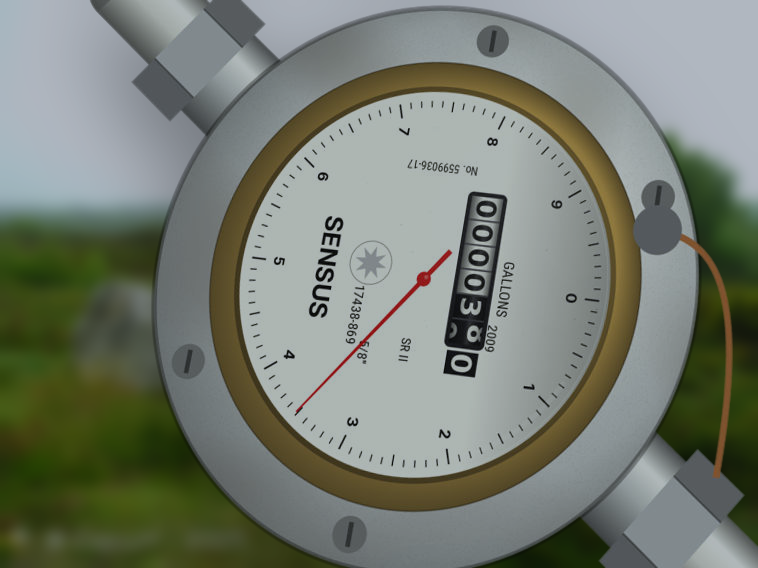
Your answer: 383.5gal
